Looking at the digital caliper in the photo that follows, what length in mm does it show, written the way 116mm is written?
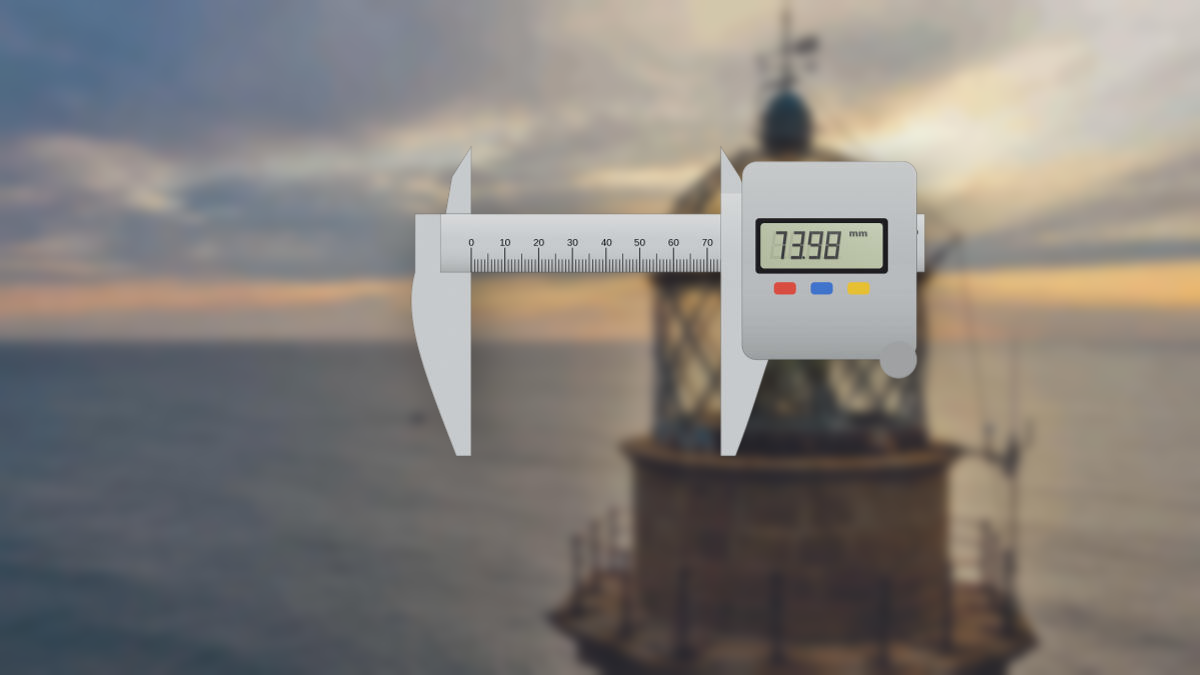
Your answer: 73.98mm
